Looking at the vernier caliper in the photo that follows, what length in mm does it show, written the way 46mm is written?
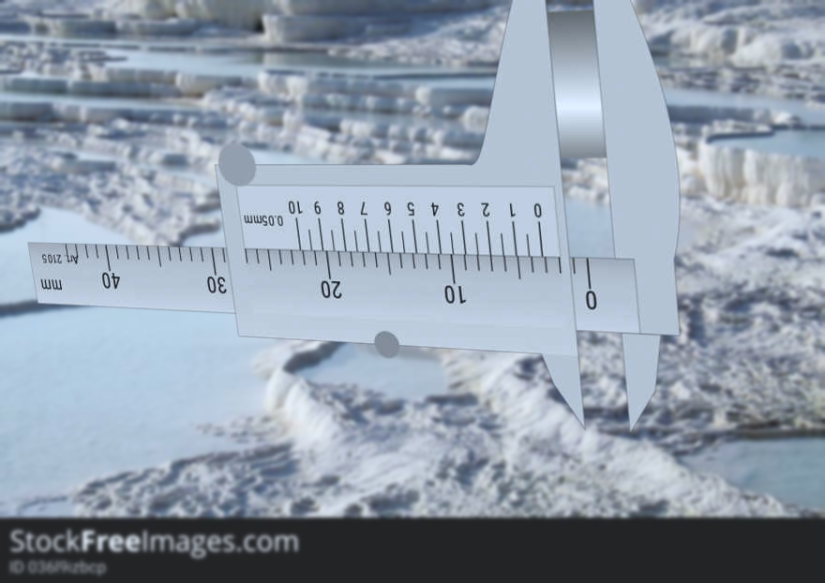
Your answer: 3.2mm
